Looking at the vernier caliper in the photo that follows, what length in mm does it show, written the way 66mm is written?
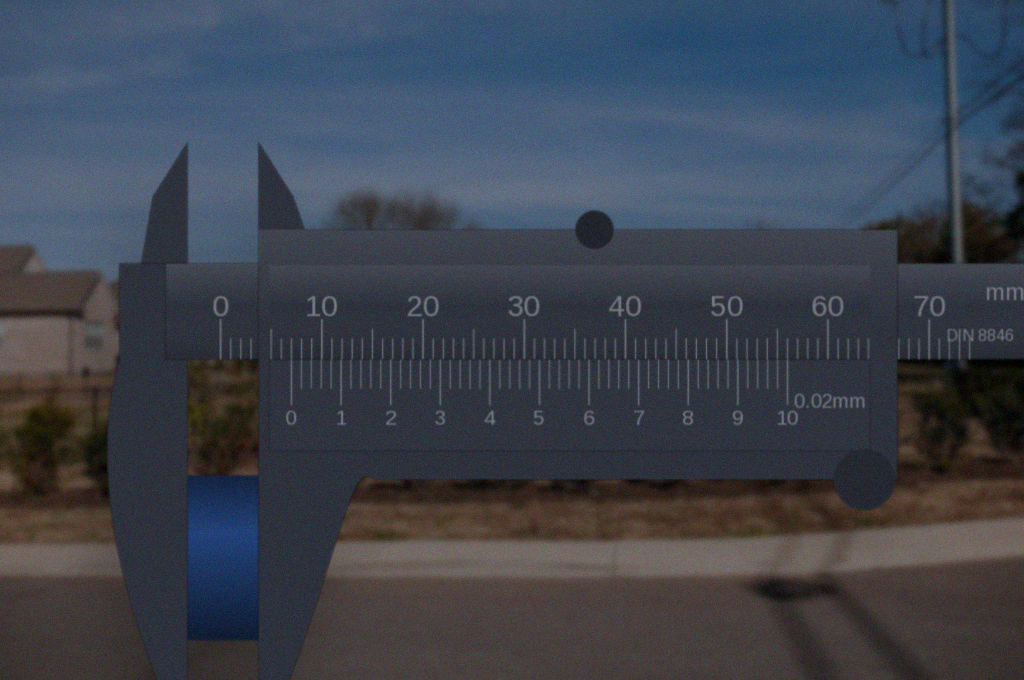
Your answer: 7.0mm
